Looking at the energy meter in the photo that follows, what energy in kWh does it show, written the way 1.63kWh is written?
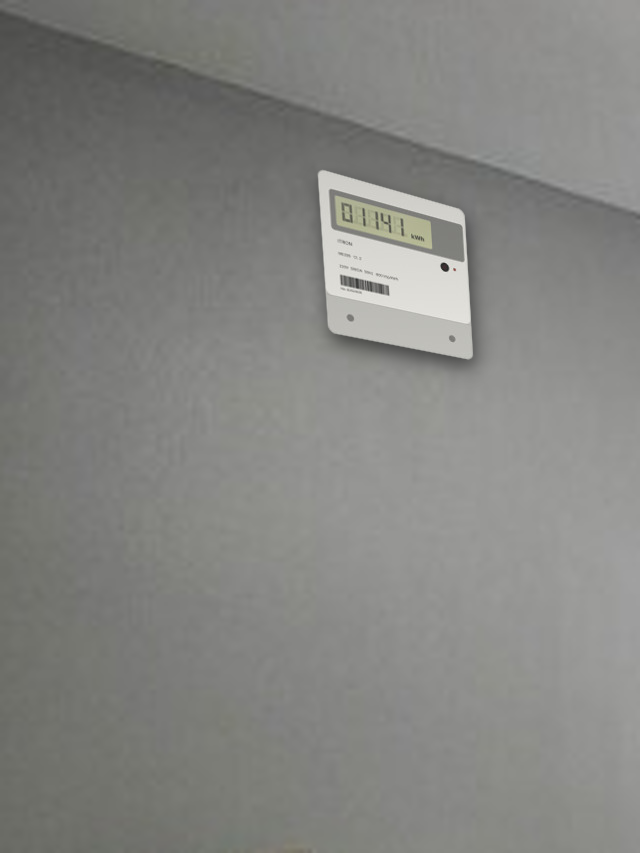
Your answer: 1141kWh
